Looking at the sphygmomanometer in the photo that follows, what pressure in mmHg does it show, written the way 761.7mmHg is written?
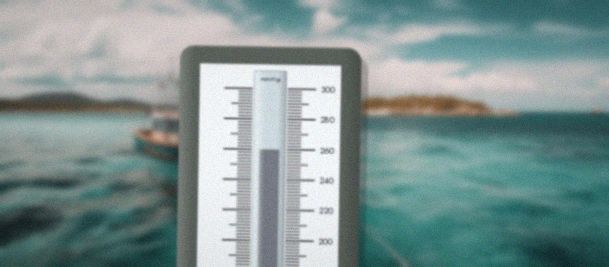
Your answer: 260mmHg
